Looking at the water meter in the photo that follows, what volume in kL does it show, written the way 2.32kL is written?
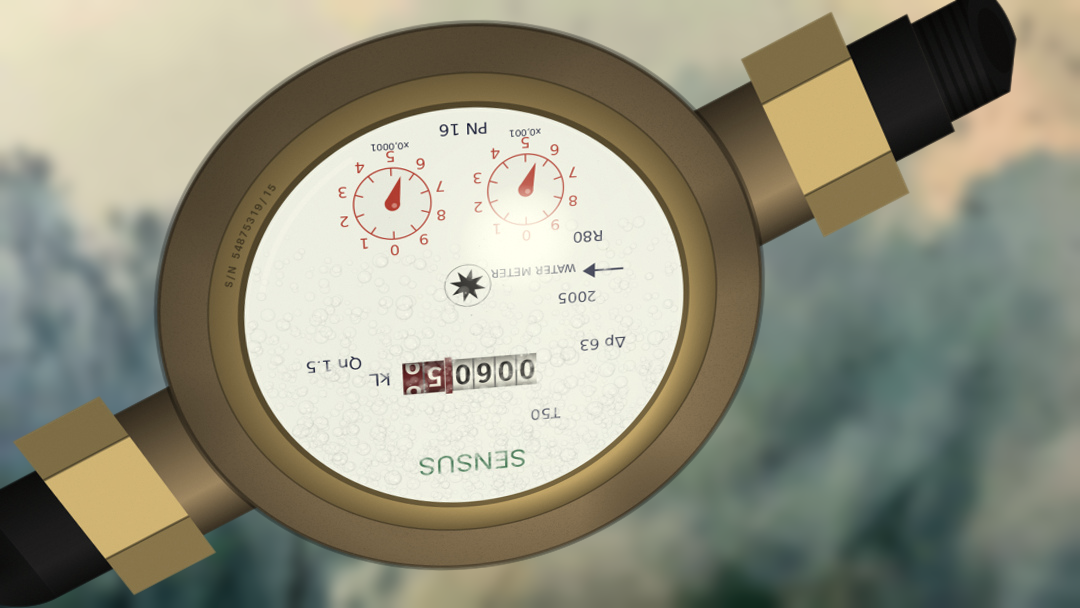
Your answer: 60.5855kL
